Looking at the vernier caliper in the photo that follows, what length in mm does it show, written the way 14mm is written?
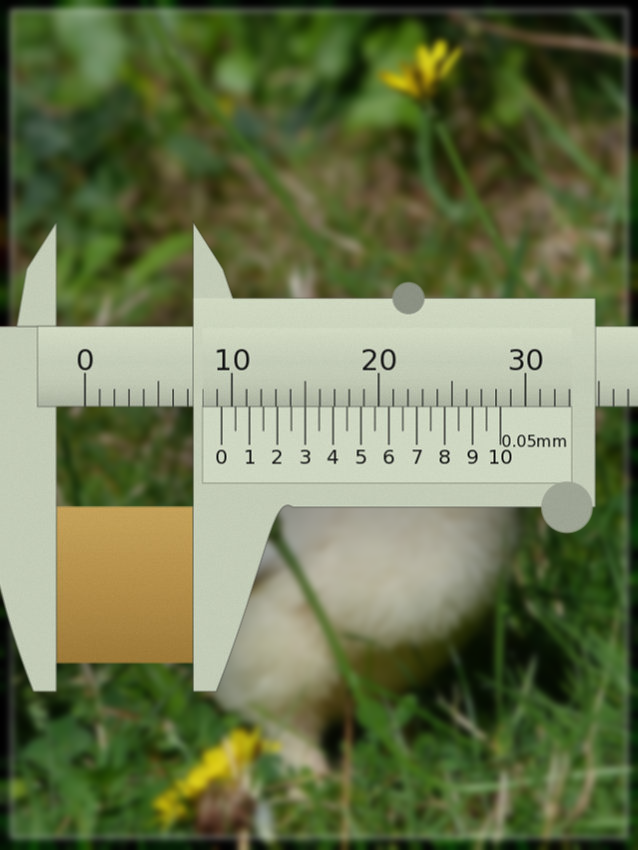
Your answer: 9.3mm
